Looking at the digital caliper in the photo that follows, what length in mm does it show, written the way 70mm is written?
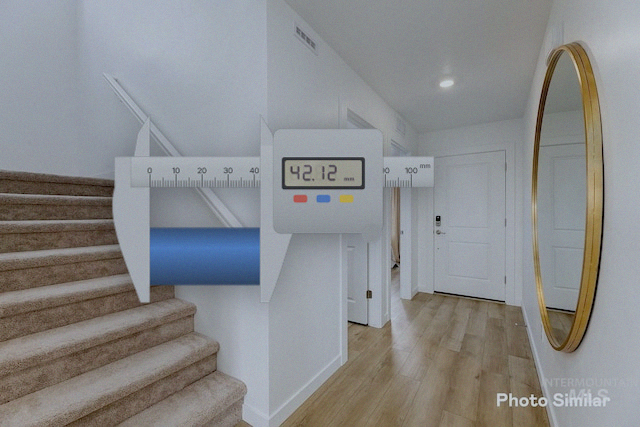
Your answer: 42.12mm
